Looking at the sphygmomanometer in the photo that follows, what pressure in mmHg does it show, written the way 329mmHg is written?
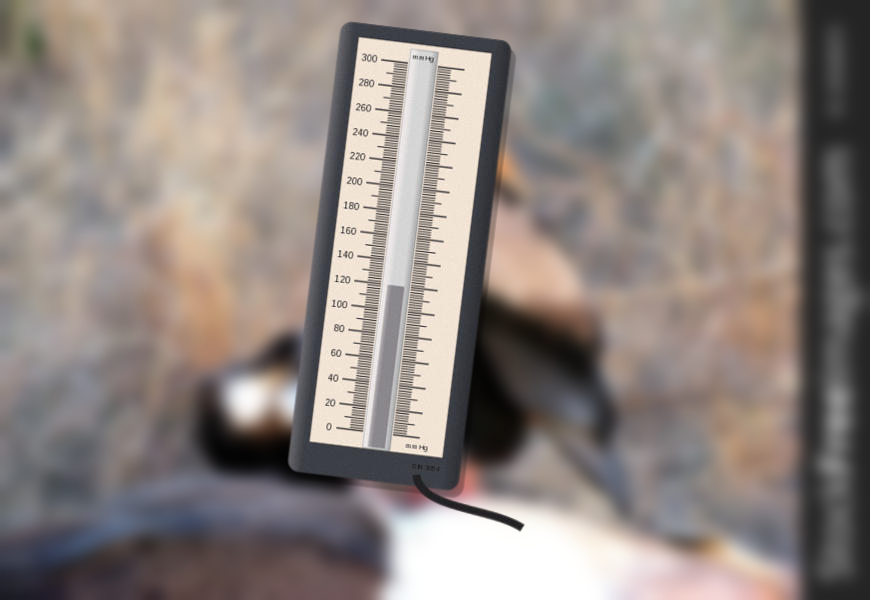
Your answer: 120mmHg
